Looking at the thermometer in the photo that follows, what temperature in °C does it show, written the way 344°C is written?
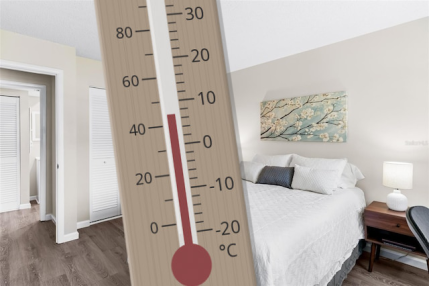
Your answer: 7°C
